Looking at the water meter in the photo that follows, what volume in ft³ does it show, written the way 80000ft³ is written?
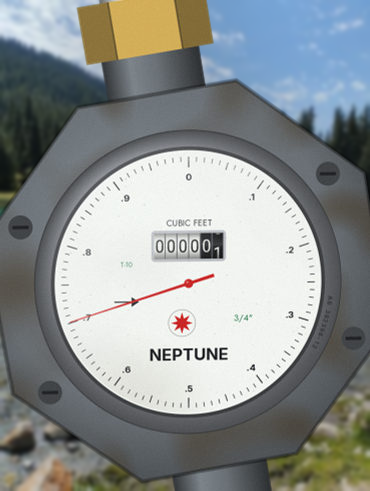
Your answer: 0.70ft³
